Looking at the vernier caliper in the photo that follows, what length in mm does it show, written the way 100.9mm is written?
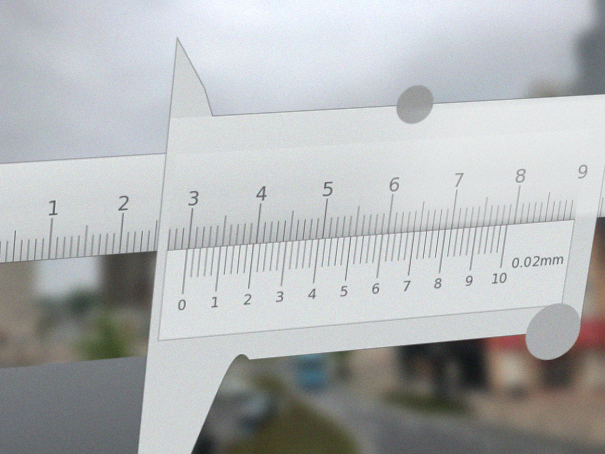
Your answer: 29.8mm
